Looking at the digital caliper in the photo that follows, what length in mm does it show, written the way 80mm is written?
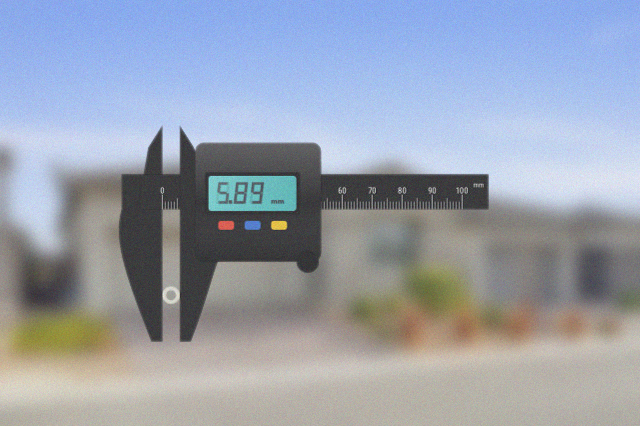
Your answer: 5.89mm
